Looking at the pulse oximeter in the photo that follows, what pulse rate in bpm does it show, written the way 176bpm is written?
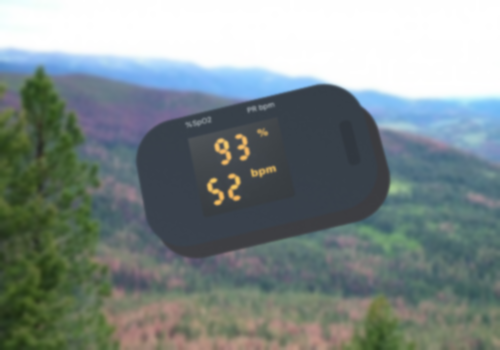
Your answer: 52bpm
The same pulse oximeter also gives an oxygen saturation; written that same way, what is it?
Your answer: 93%
